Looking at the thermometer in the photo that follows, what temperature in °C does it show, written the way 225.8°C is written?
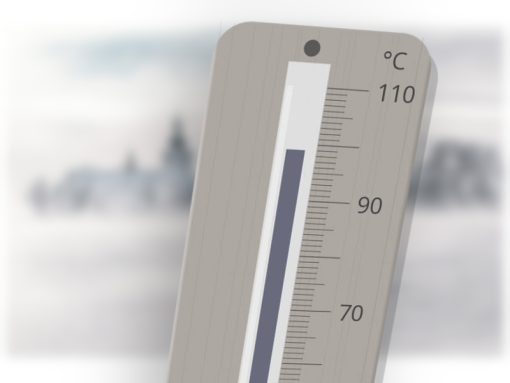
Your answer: 99°C
